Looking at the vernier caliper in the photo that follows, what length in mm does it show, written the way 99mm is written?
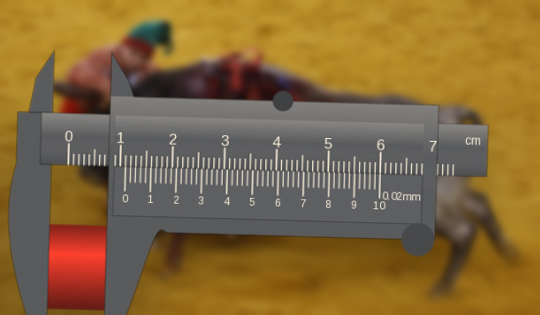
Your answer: 11.0mm
